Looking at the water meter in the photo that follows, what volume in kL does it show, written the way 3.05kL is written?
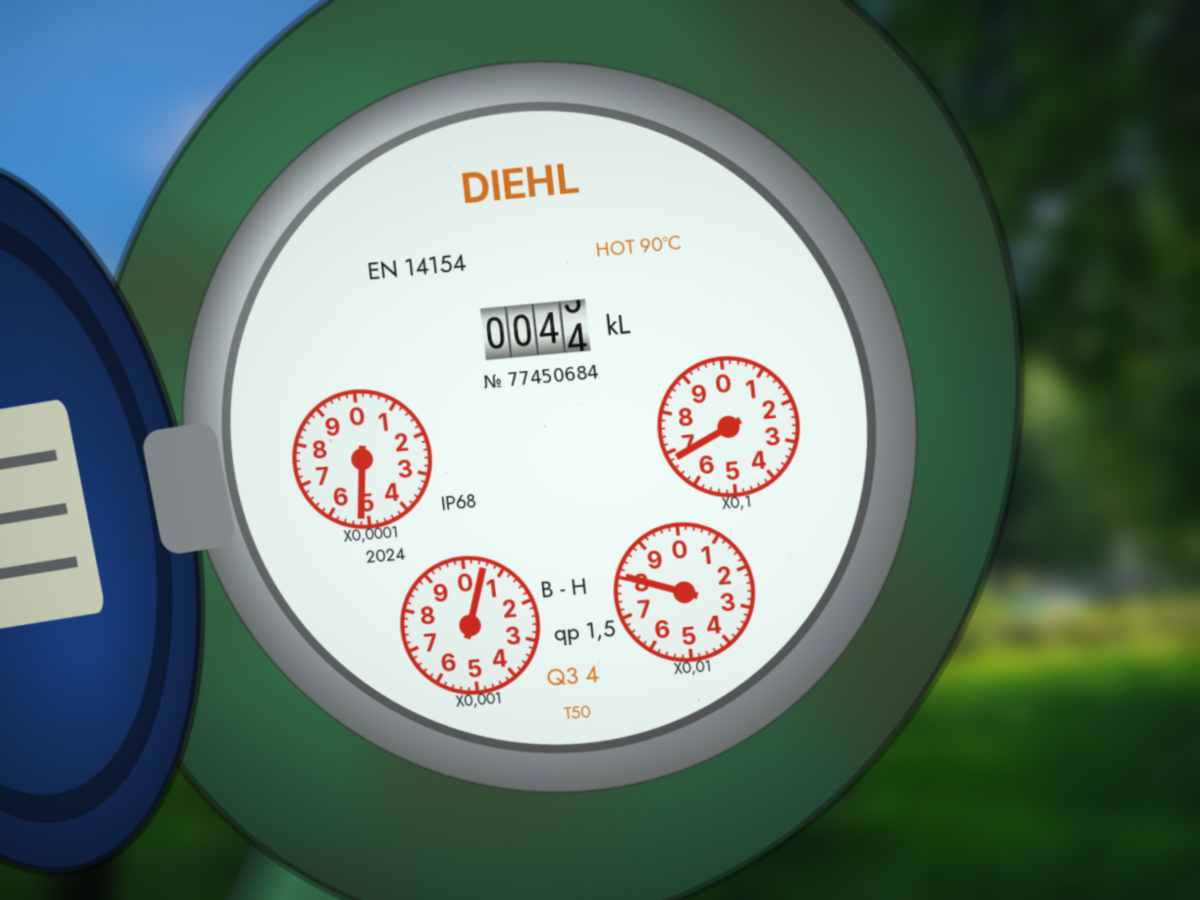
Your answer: 43.6805kL
